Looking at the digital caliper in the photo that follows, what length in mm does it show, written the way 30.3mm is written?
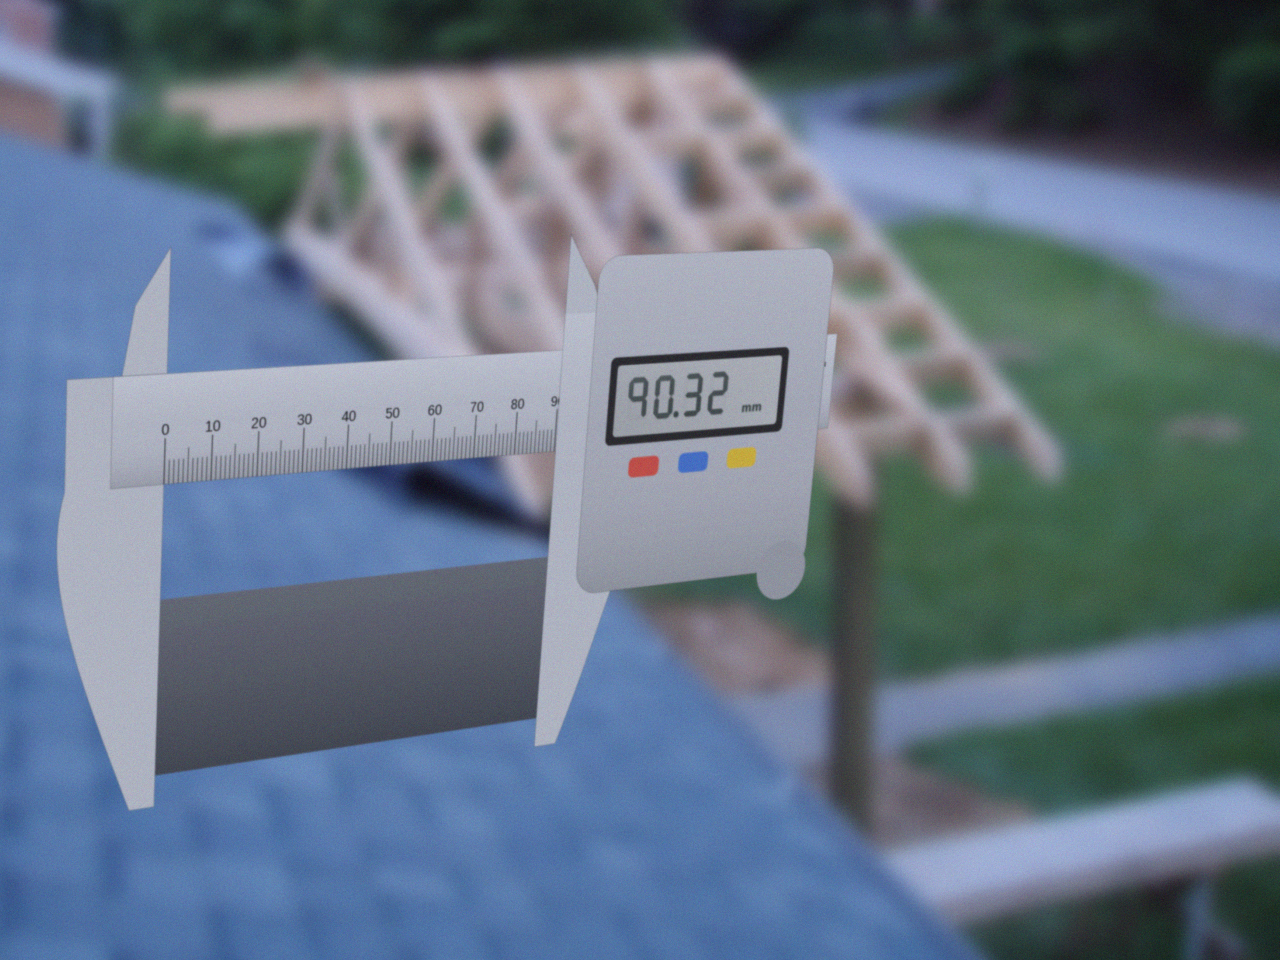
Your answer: 90.32mm
